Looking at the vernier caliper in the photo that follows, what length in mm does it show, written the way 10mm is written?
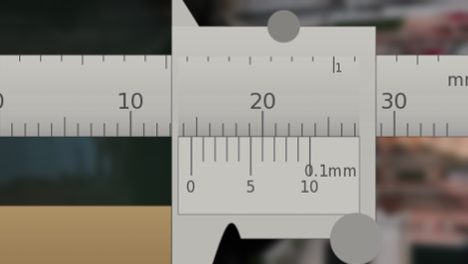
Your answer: 14.6mm
